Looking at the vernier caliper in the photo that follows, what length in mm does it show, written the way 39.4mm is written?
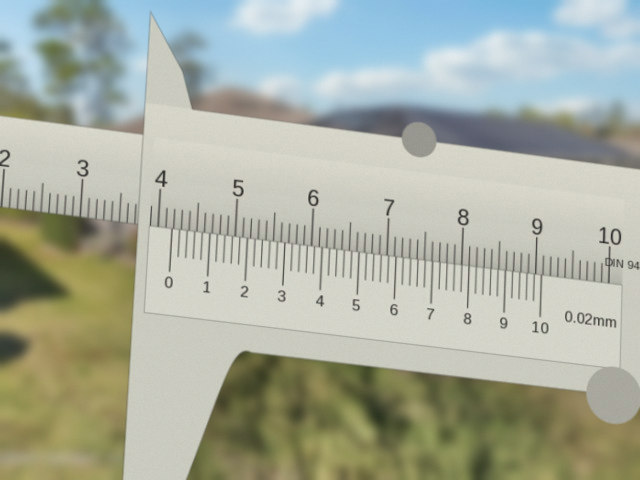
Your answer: 41.8mm
